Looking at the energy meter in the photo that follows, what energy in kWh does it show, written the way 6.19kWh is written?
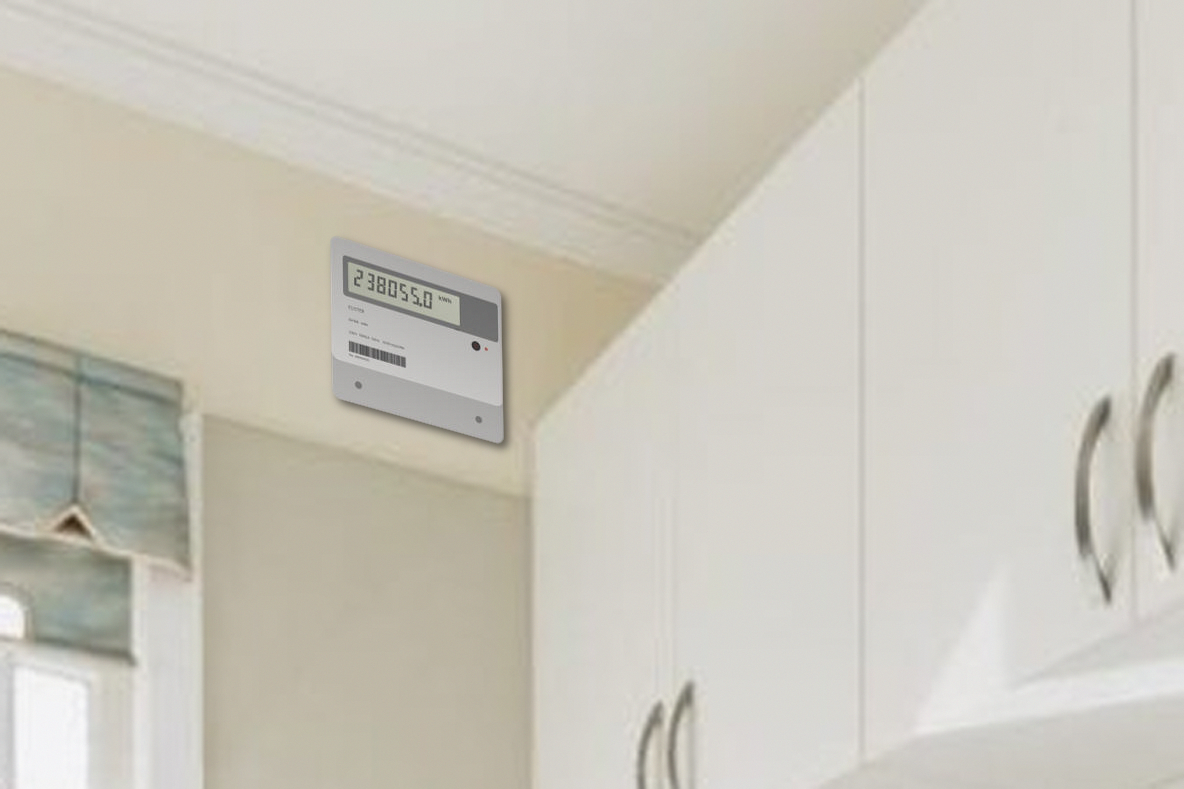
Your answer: 238055.0kWh
